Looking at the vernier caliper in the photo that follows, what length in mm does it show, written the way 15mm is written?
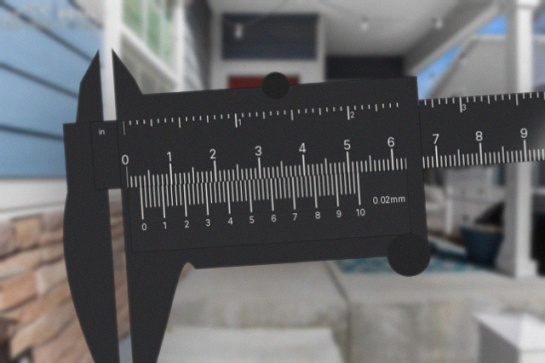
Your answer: 3.0mm
